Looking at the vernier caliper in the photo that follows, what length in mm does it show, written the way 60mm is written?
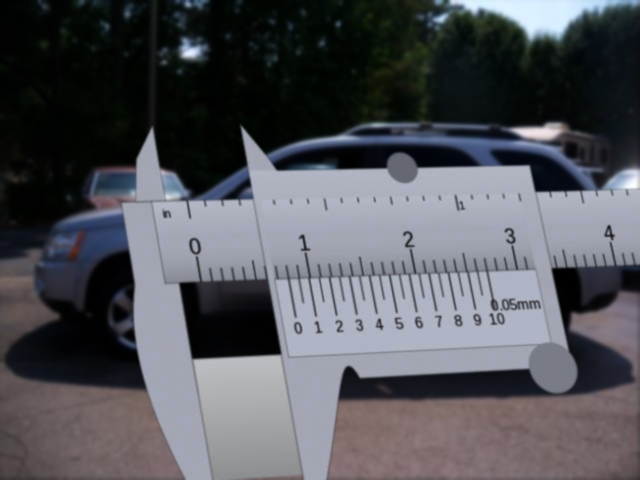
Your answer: 8.0mm
